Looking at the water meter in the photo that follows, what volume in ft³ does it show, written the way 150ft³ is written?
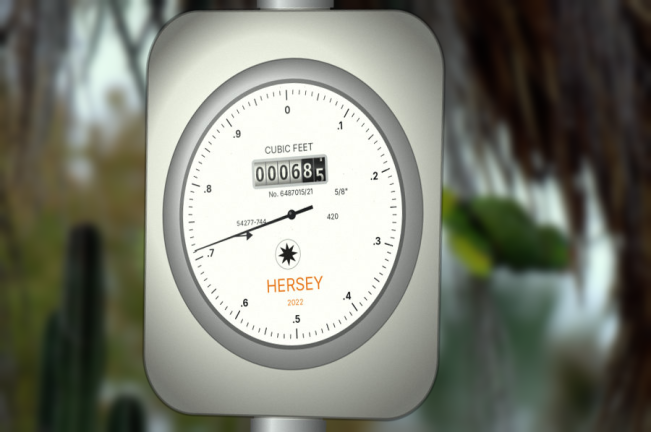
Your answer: 684.71ft³
